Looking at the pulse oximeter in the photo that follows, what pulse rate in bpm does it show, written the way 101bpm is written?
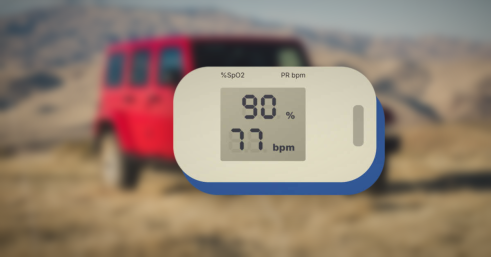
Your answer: 77bpm
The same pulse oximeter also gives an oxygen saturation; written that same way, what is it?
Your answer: 90%
